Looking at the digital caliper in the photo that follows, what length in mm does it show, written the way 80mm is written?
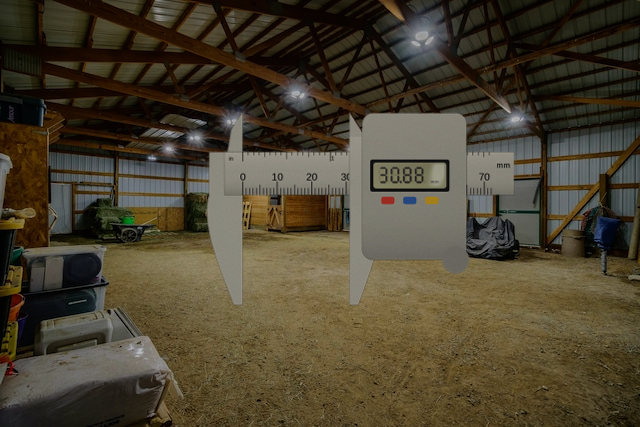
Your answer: 30.88mm
